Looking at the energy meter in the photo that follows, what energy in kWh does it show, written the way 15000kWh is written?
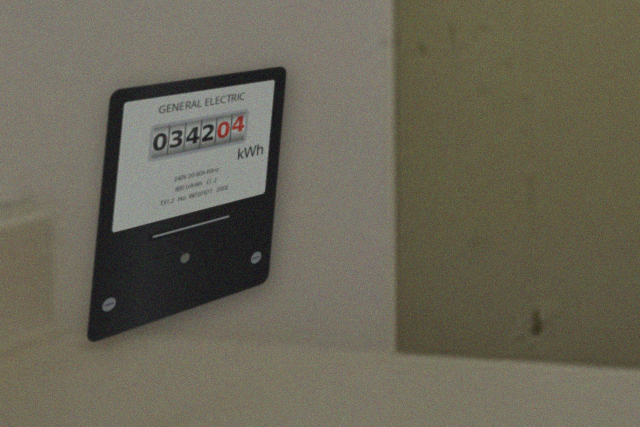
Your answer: 342.04kWh
